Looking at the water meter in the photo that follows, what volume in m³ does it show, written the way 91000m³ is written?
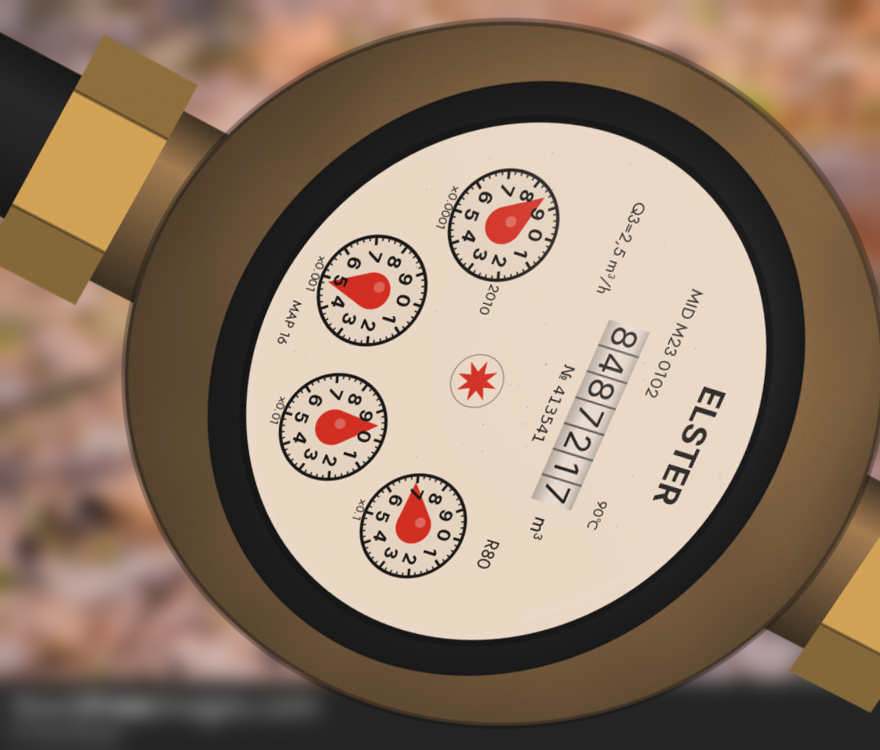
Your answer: 8487217.6948m³
